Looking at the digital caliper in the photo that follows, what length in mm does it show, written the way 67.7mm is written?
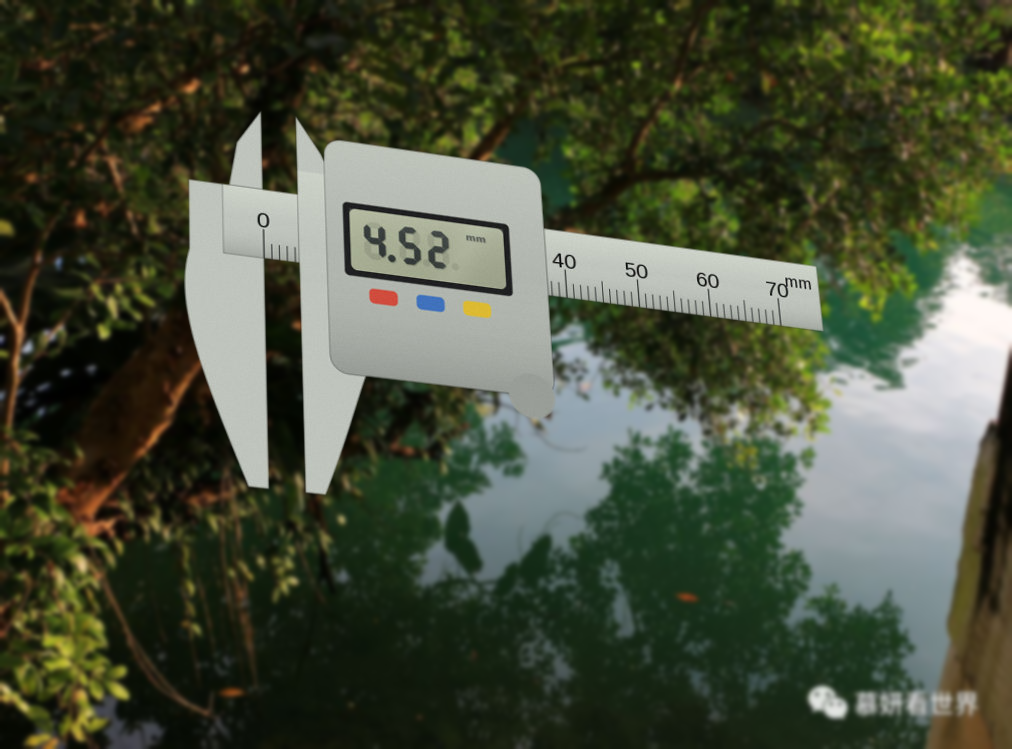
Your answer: 4.52mm
